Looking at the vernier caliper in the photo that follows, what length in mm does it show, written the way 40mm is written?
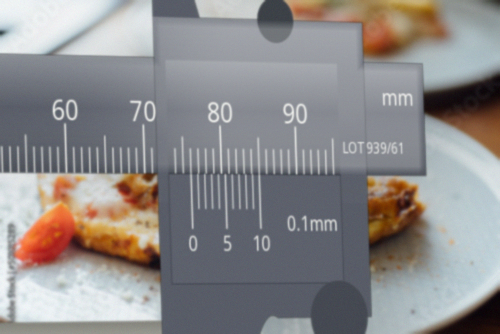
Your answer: 76.0mm
